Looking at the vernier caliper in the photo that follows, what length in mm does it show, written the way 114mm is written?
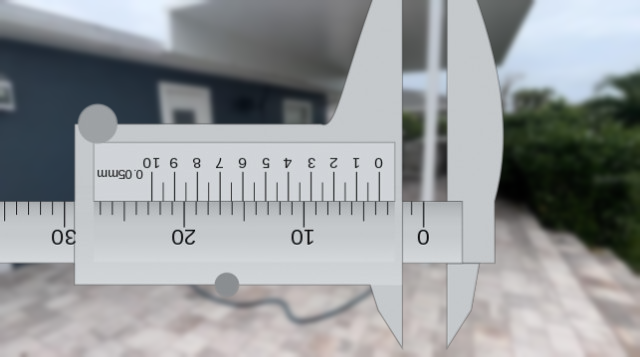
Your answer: 3.7mm
